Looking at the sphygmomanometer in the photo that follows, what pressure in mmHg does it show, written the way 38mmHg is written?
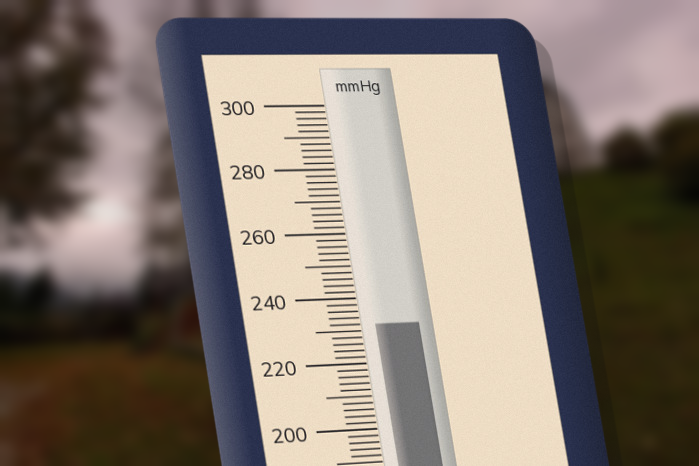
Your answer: 232mmHg
